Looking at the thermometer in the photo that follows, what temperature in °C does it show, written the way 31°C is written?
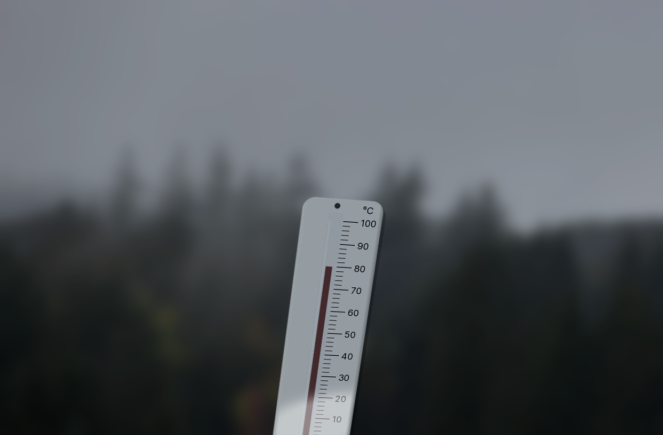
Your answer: 80°C
